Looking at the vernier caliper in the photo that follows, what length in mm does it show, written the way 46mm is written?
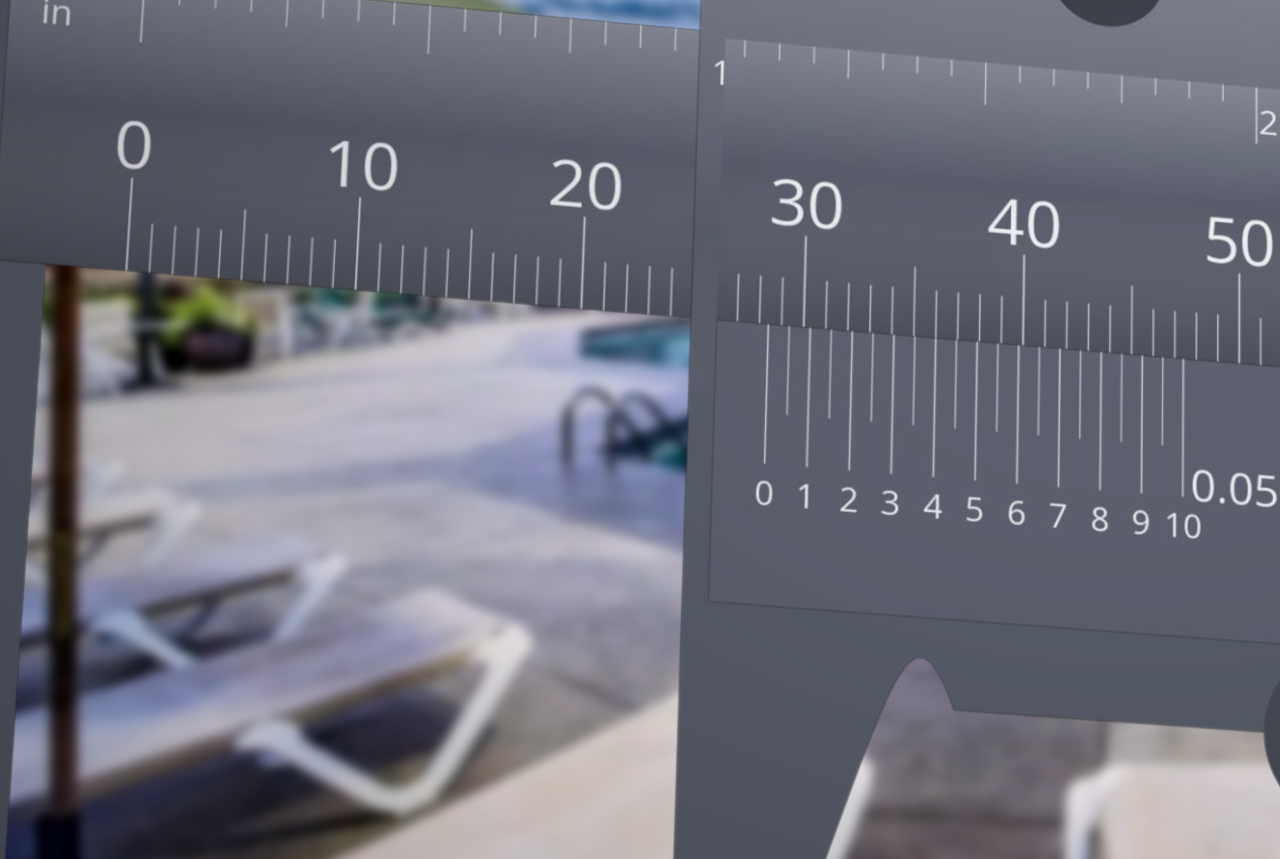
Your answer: 28.4mm
